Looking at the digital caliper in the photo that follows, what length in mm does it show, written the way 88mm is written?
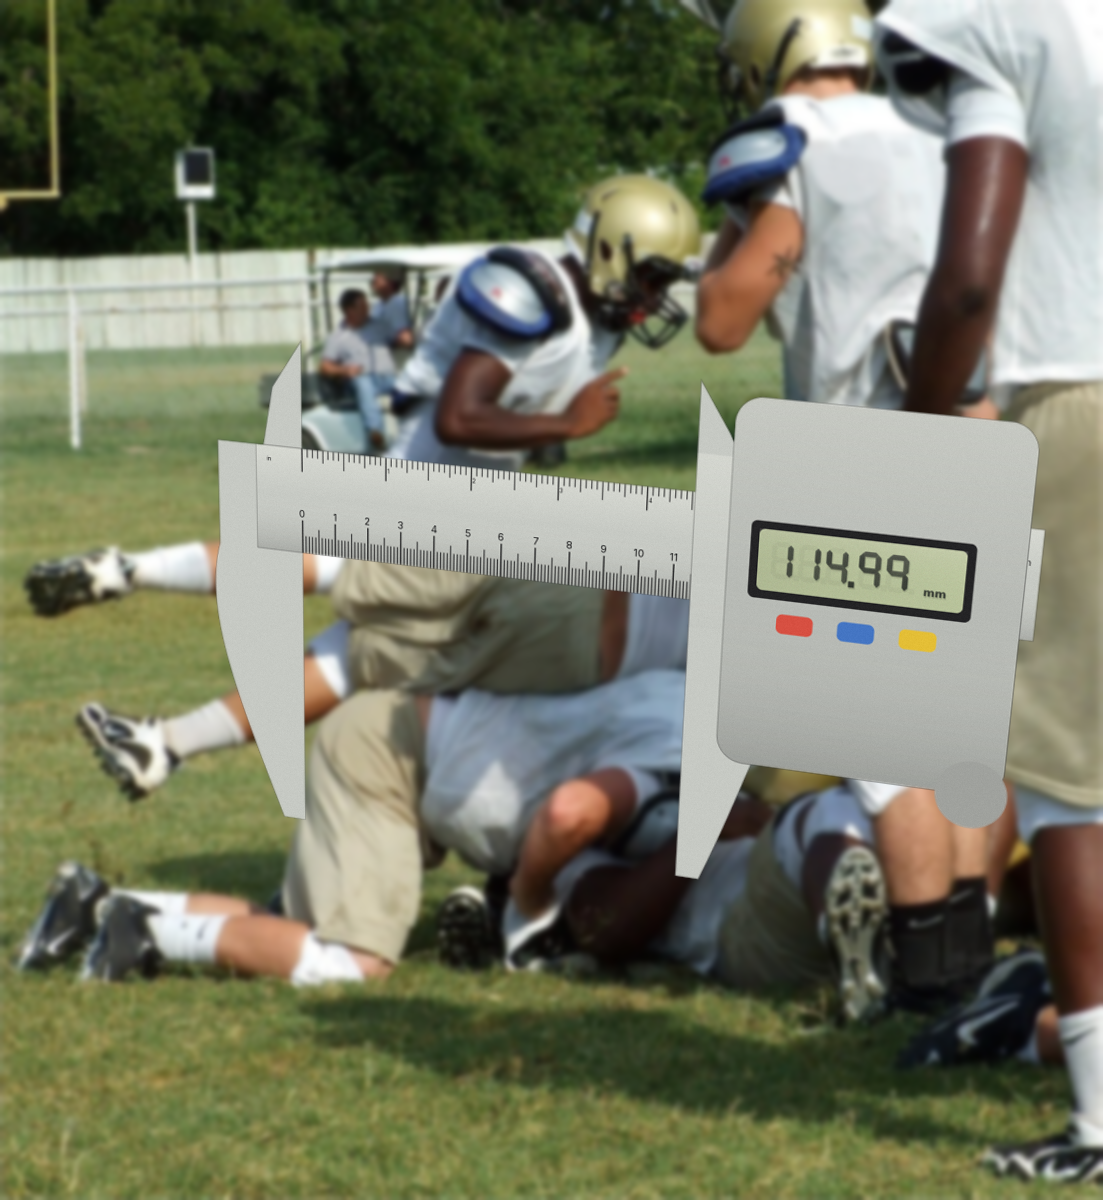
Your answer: 114.99mm
